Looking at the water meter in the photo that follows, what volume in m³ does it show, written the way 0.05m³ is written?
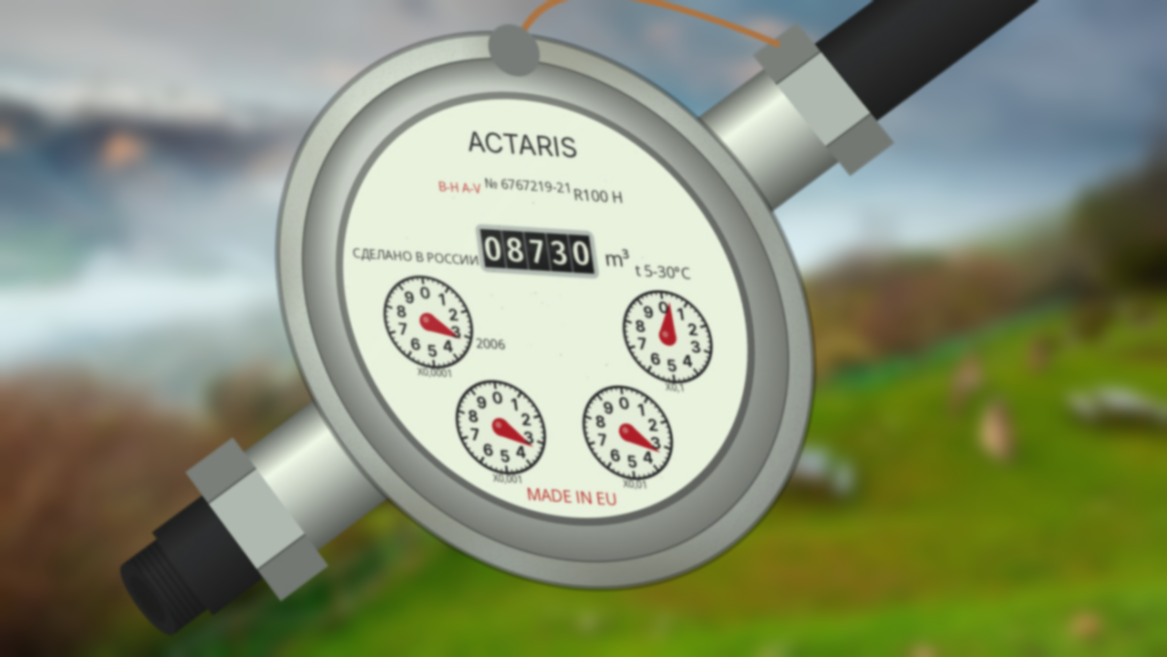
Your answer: 8730.0333m³
